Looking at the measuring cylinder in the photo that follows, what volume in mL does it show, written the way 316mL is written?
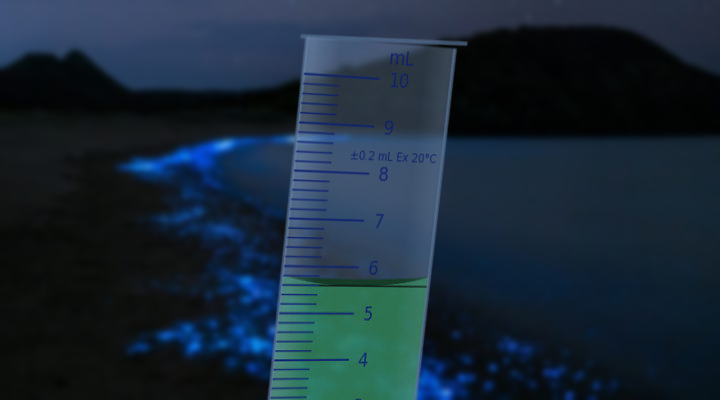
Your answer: 5.6mL
